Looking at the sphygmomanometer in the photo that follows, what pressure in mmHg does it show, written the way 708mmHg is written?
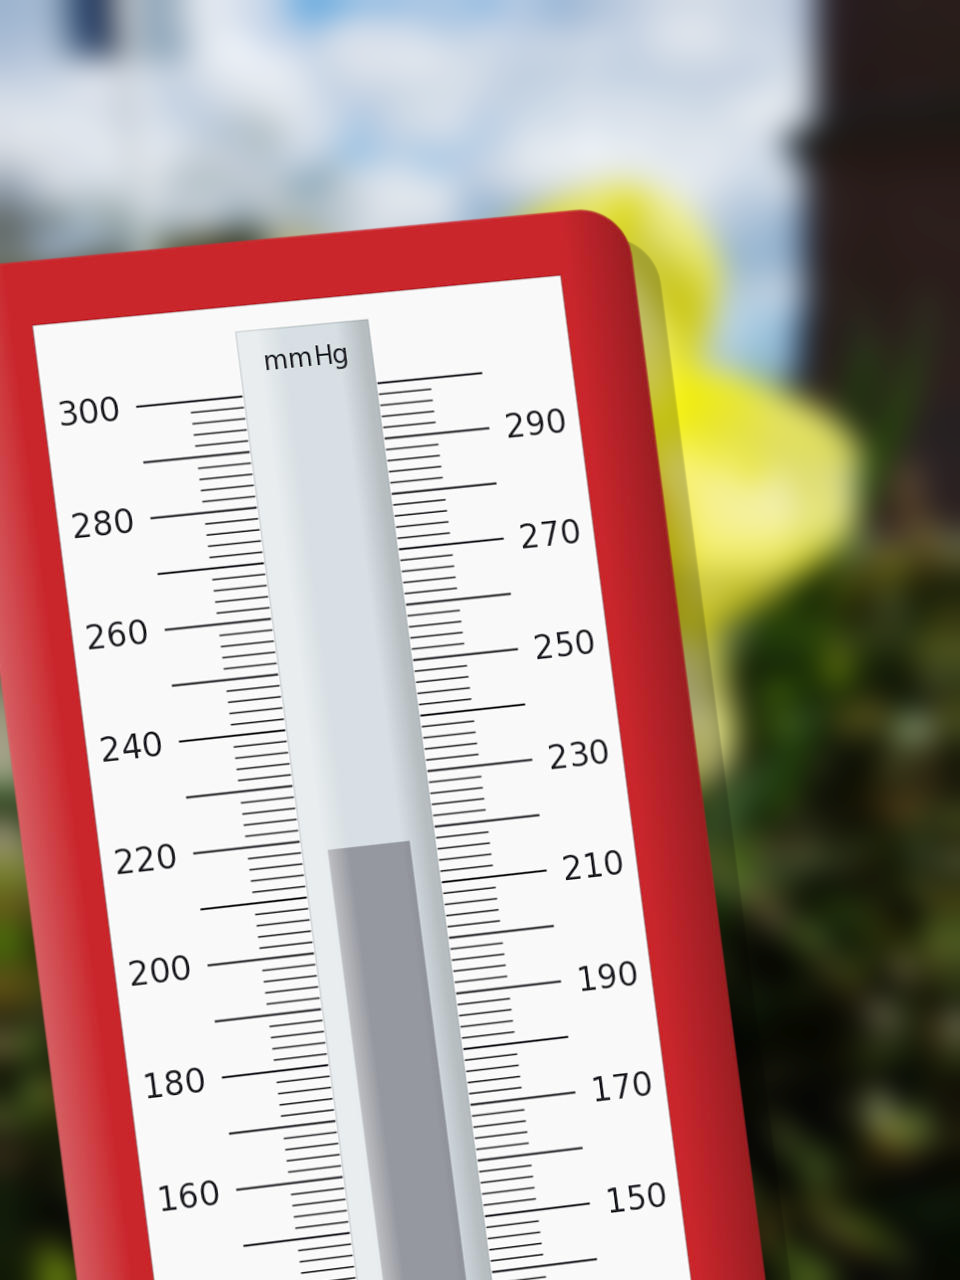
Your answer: 218mmHg
